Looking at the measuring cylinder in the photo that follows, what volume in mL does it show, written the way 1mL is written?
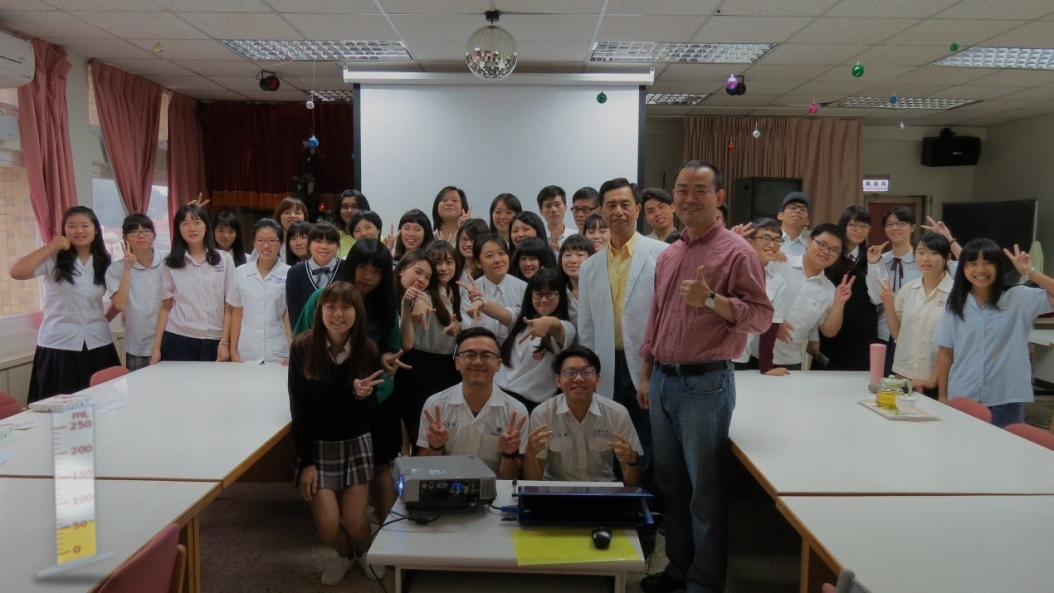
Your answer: 50mL
